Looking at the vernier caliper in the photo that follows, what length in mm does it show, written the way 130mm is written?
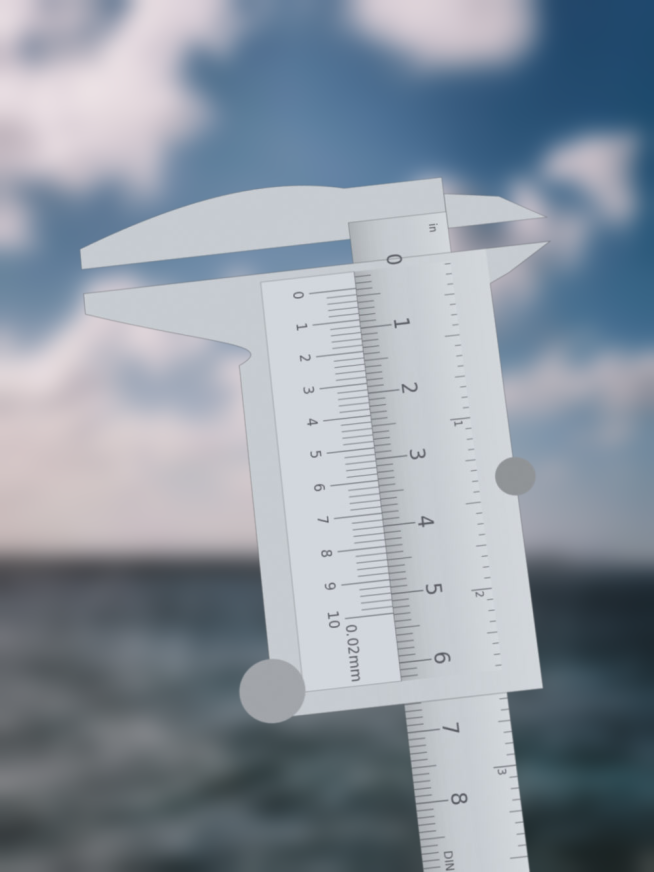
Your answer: 3.8mm
